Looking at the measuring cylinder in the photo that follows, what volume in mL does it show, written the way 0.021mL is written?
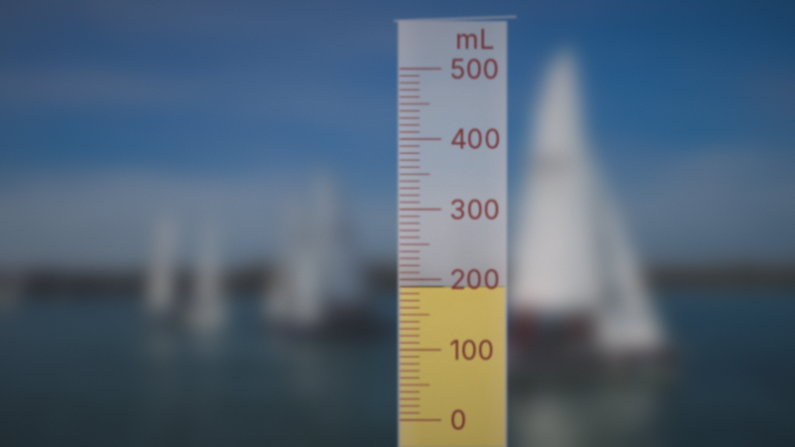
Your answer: 190mL
